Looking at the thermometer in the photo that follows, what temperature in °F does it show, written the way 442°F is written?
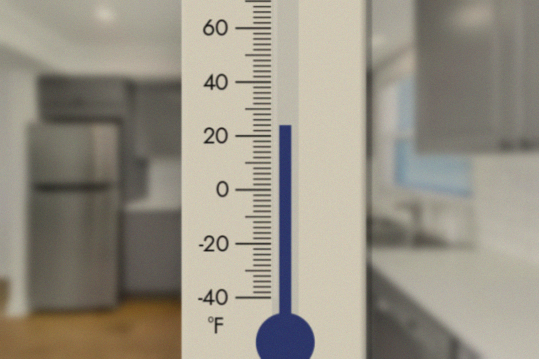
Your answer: 24°F
